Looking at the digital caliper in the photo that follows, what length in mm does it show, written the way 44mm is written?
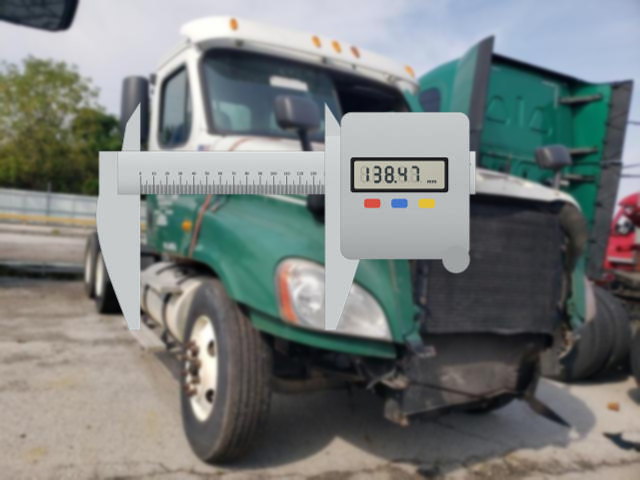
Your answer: 138.47mm
